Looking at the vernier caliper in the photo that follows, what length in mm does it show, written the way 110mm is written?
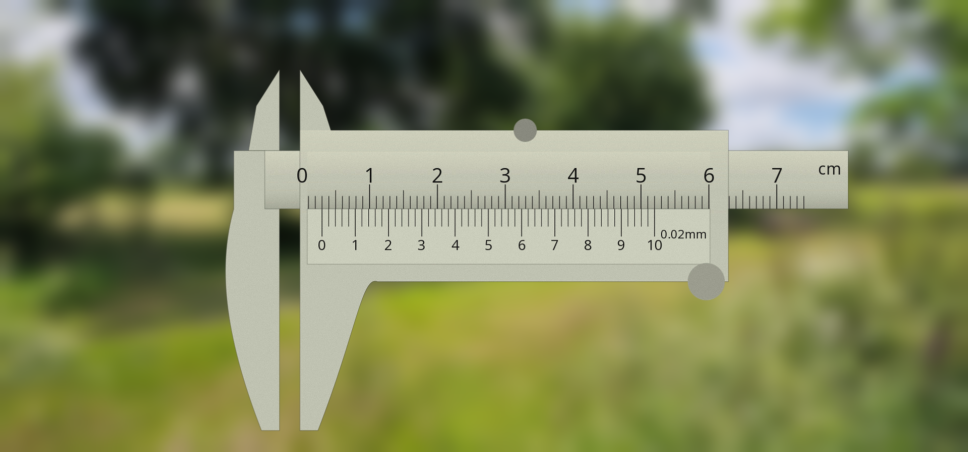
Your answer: 3.0mm
